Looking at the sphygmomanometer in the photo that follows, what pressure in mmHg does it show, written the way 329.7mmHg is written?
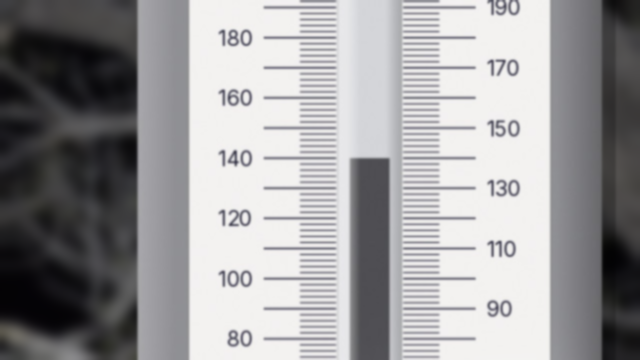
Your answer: 140mmHg
